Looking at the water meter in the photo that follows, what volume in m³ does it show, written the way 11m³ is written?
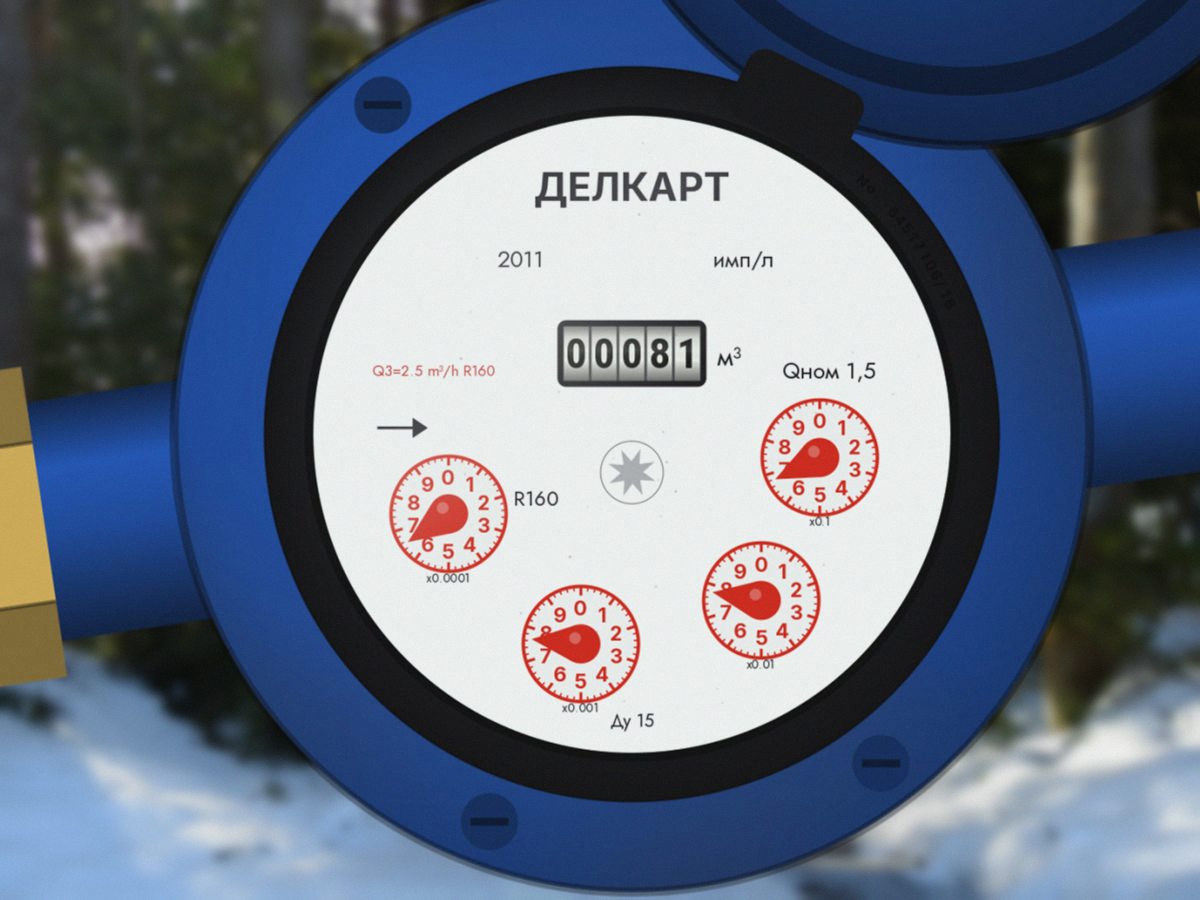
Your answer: 81.6776m³
